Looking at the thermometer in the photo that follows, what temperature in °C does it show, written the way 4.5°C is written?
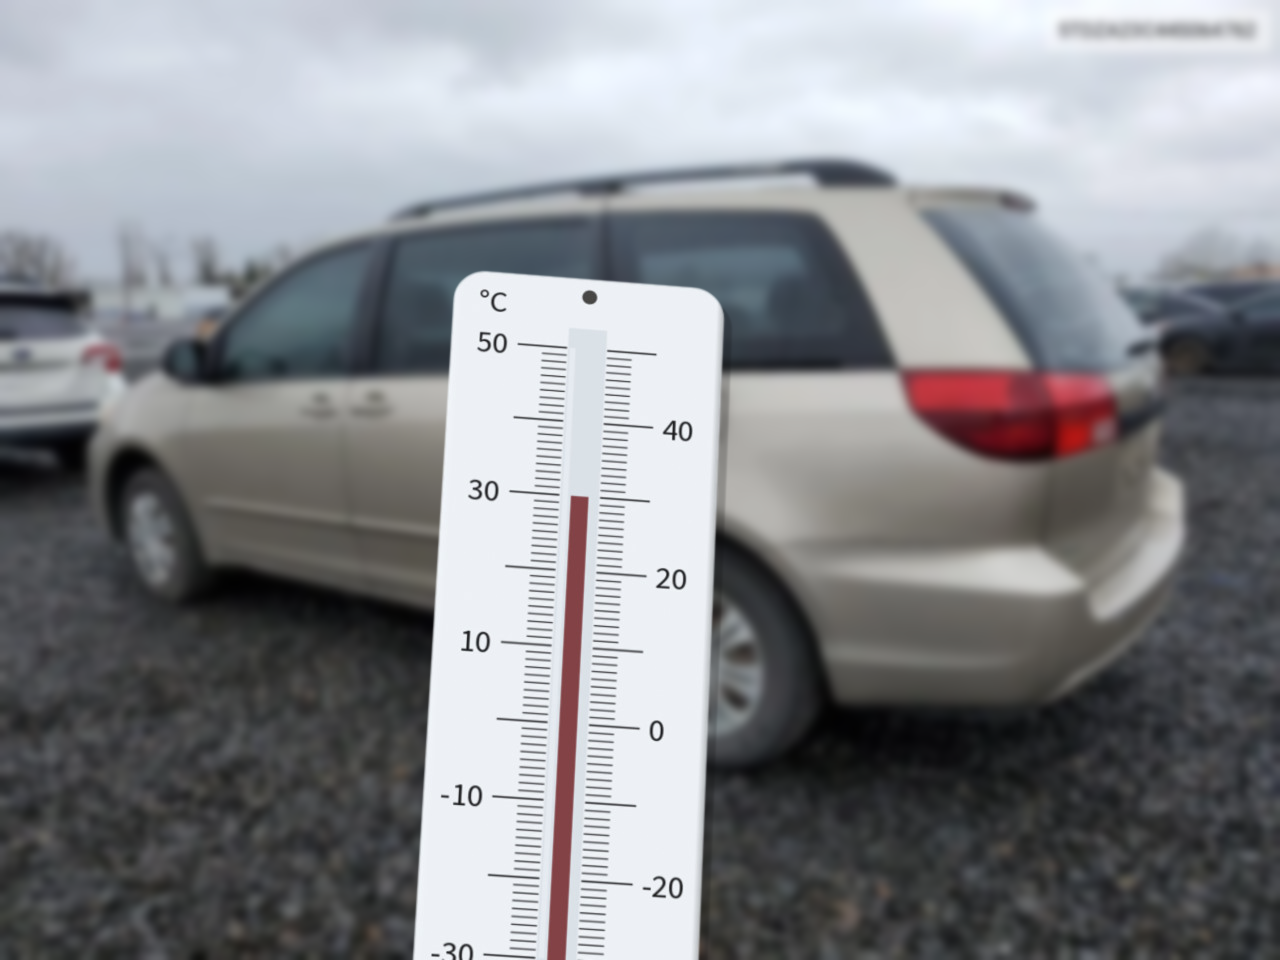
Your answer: 30°C
